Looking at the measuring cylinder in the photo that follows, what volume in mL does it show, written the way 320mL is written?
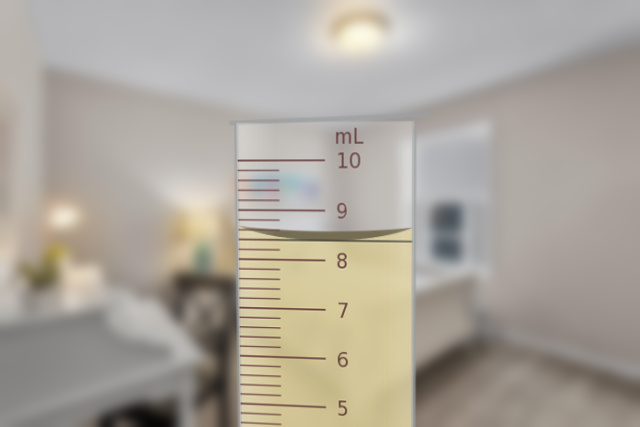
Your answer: 8.4mL
